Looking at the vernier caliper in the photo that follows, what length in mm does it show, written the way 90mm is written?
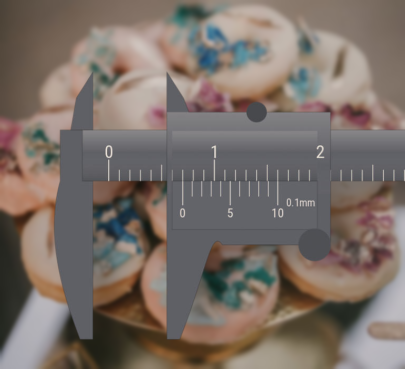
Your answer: 7.0mm
